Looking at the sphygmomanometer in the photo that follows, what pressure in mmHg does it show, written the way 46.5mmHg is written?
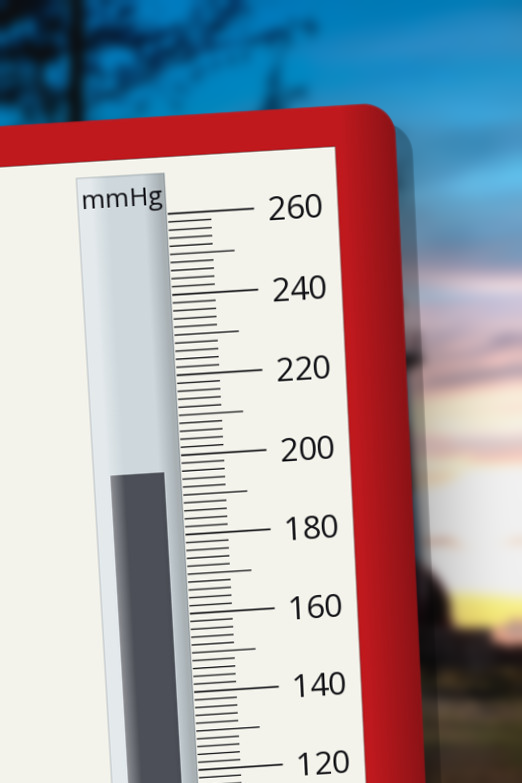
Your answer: 196mmHg
